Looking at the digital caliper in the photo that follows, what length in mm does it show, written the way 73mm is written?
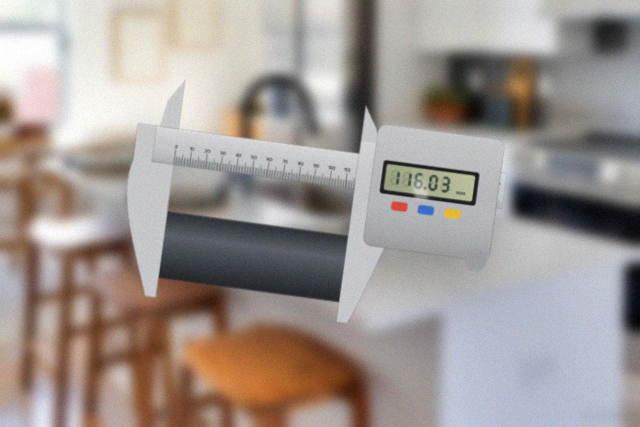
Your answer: 116.03mm
